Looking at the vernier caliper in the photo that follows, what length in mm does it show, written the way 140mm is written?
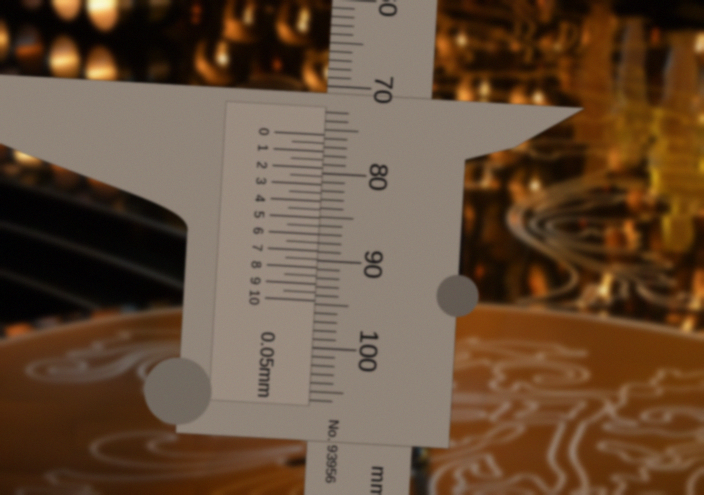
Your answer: 75.6mm
